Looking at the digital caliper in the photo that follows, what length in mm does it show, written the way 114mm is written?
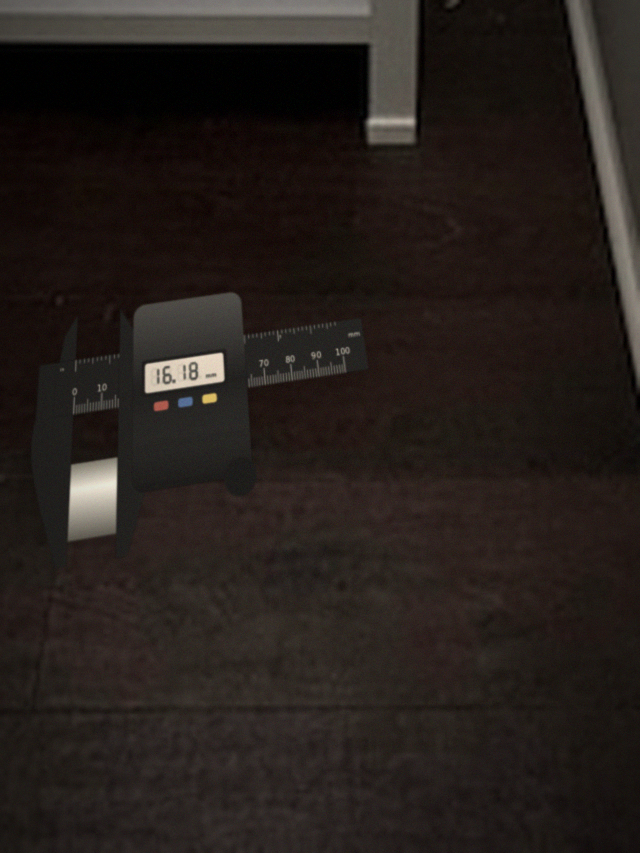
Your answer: 16.18mm
